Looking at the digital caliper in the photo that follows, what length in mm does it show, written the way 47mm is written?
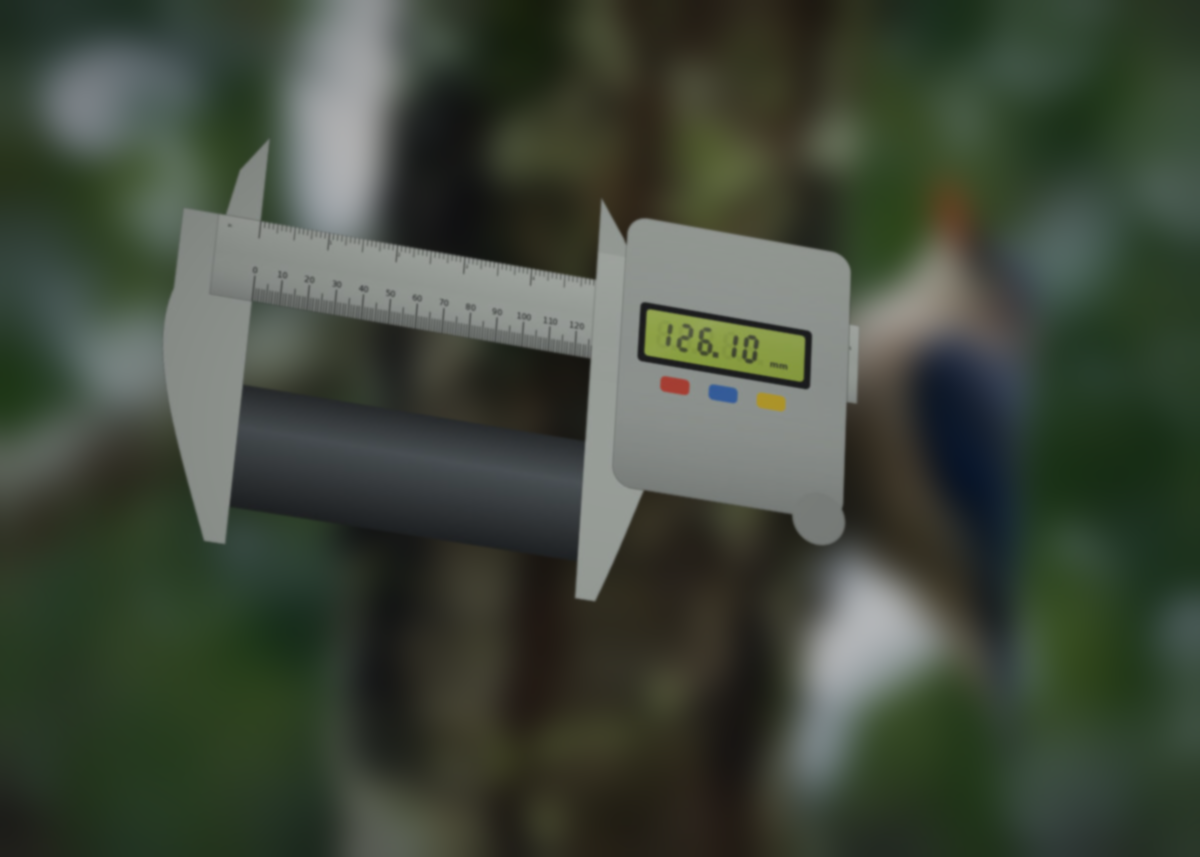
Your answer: 126.10mm
